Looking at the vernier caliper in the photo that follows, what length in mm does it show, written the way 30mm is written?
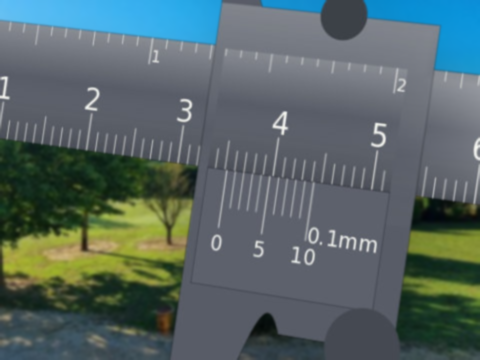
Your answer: 35.2mm
